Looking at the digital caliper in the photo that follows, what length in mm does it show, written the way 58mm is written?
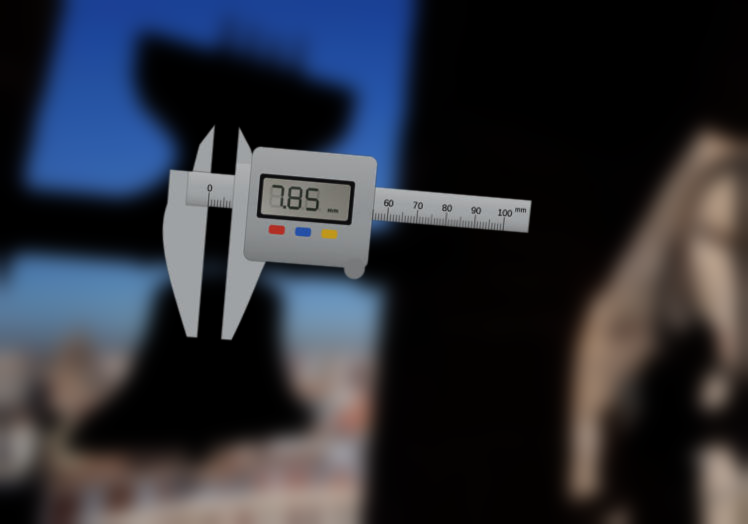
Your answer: 7.85mm
